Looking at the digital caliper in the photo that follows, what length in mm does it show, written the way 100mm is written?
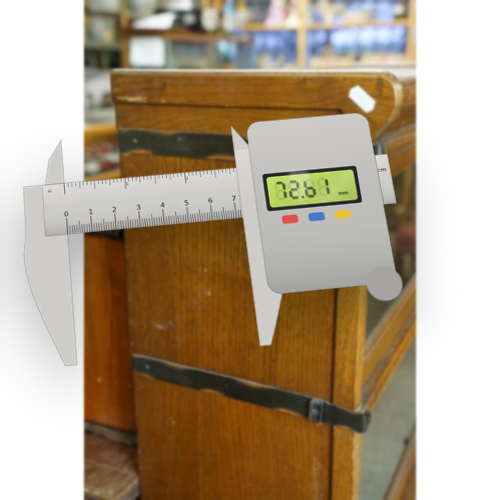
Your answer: 72.61mm
